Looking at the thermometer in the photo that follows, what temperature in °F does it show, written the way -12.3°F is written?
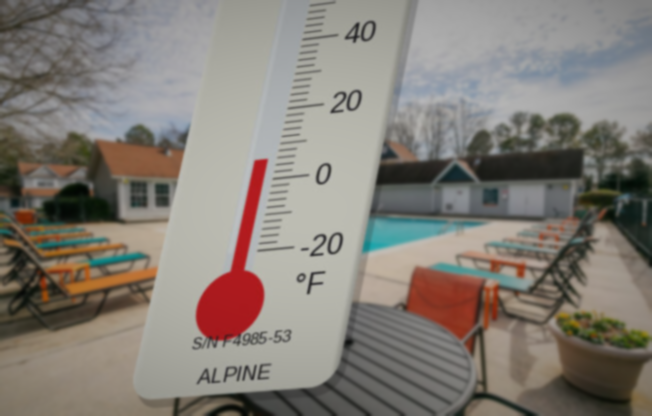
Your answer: 6°F
